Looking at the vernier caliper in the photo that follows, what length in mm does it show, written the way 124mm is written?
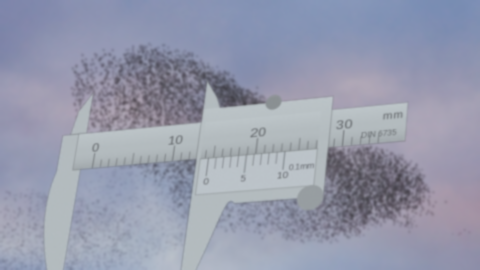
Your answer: 14.4mm
